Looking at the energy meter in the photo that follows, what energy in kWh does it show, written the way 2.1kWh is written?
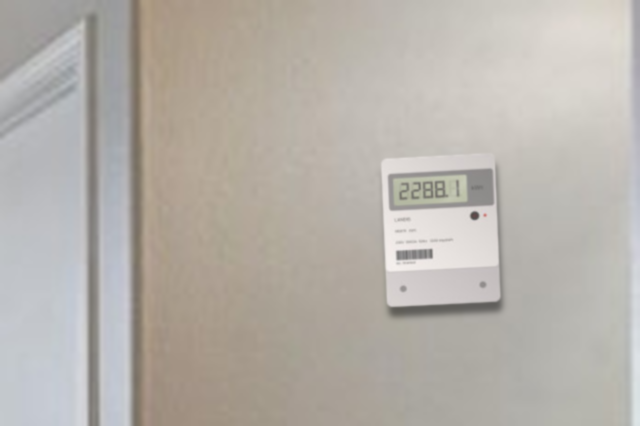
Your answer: 2288.1kWh
